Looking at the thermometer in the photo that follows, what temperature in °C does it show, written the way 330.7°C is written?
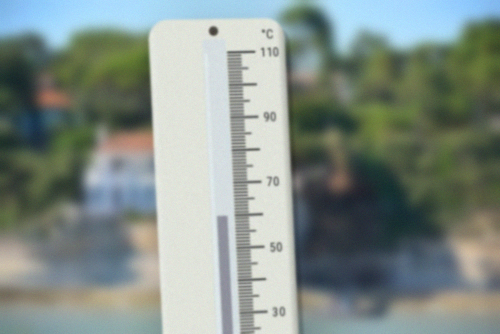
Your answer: 60°C
